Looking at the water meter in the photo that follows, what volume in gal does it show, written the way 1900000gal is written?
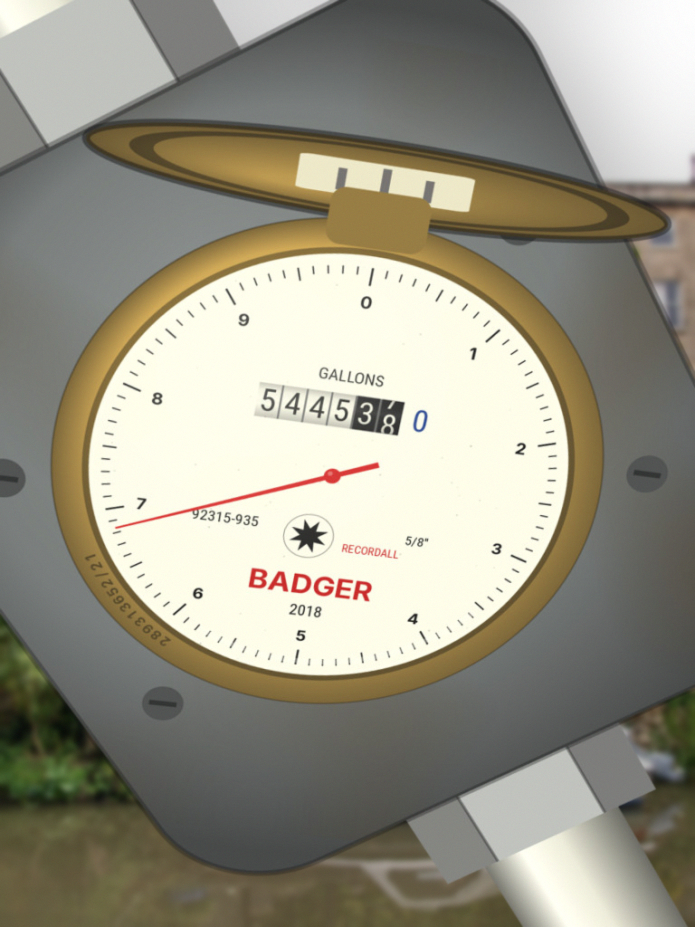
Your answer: 5445376.8gal
